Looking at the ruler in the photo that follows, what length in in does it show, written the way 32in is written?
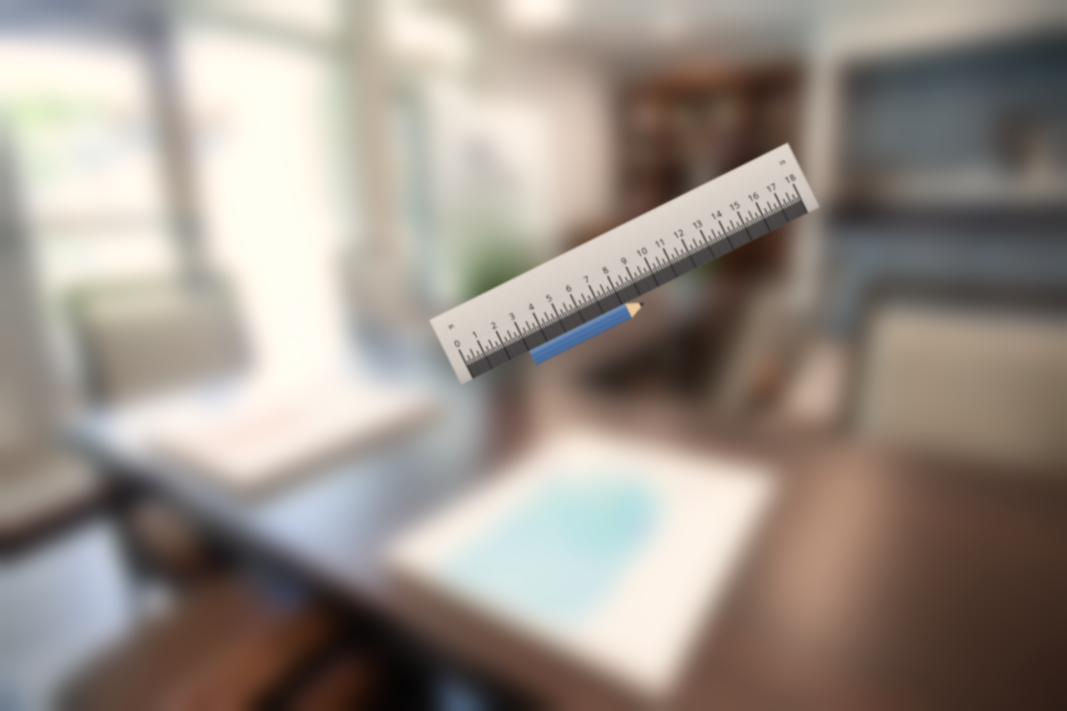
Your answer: 6in
